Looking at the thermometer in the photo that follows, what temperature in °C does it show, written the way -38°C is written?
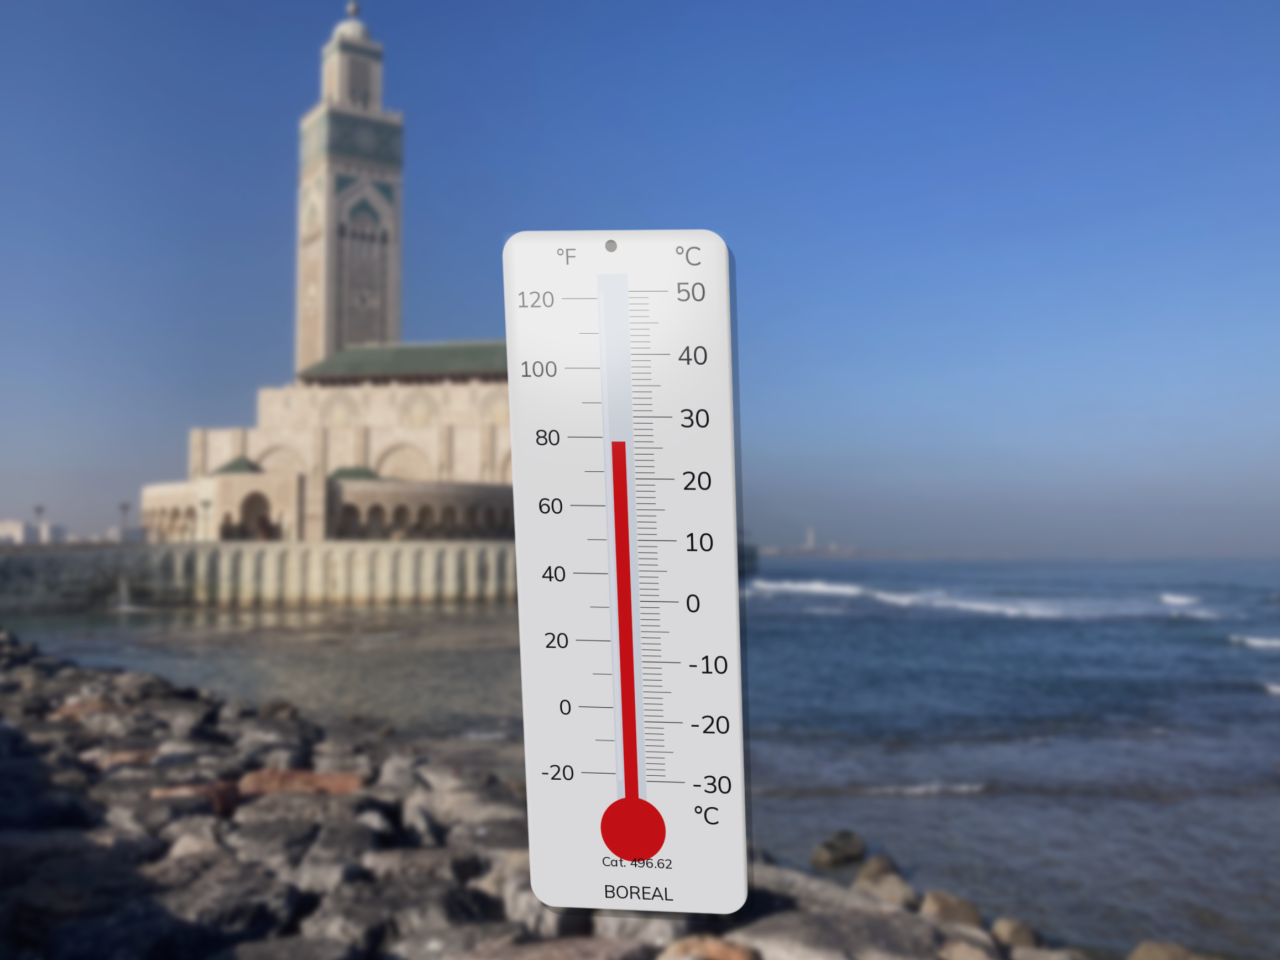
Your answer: 26°C
